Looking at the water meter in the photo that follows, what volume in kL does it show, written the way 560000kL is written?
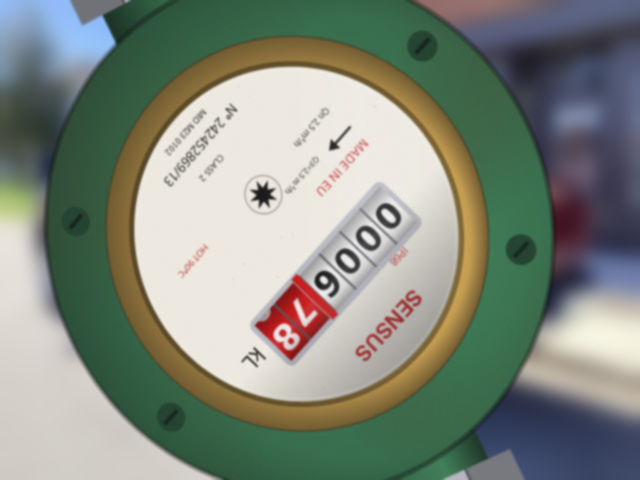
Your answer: 6.78kL
